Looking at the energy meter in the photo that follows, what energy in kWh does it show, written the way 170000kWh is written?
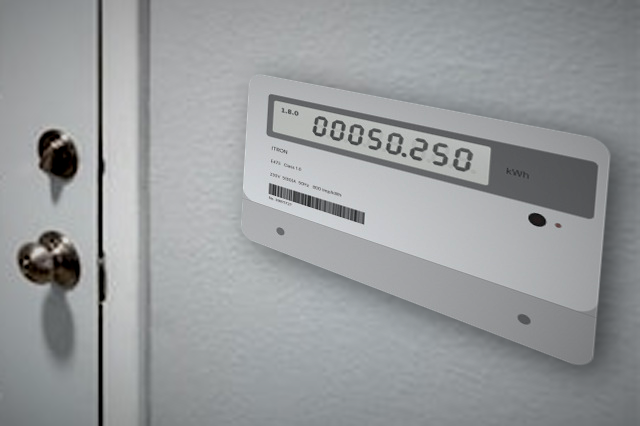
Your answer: 50.250kWh
